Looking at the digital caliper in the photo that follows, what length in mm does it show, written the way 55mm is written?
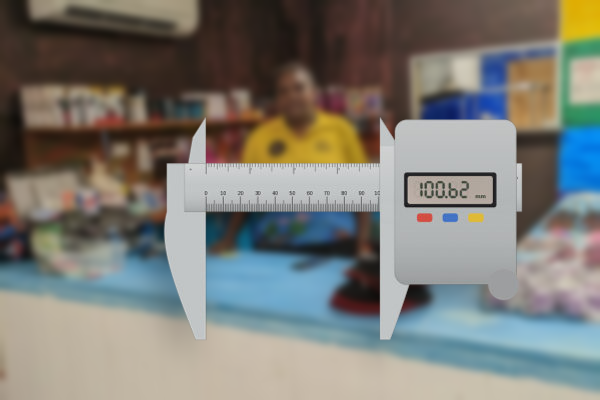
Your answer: 100.62mm
